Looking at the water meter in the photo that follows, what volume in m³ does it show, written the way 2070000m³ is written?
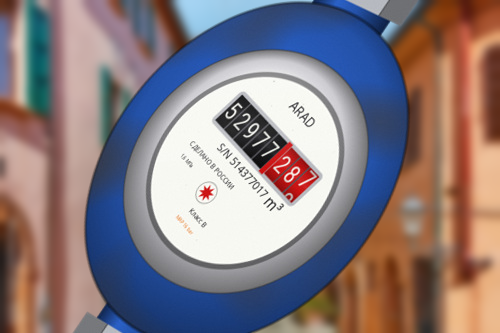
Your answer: 52977.287m³
